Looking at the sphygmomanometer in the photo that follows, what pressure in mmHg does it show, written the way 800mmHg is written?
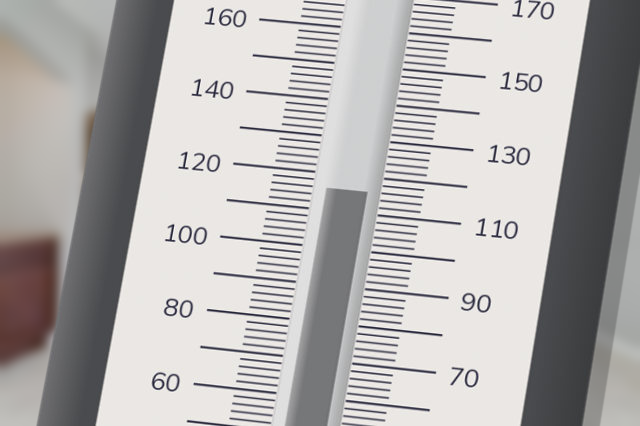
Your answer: 116mmHg
